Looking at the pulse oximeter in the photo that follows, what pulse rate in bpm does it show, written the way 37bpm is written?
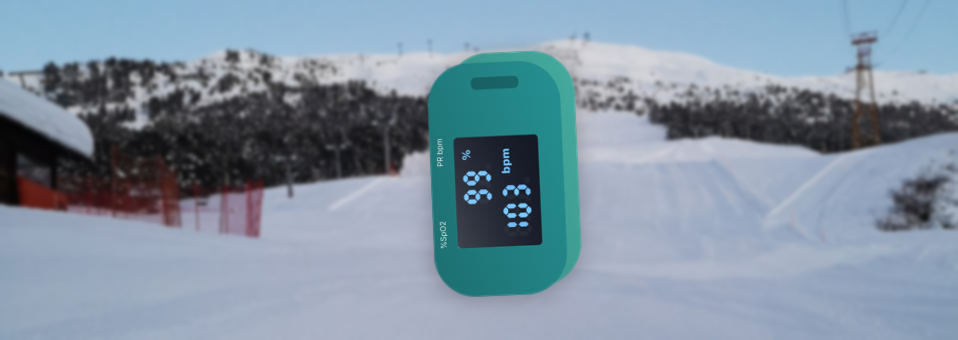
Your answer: 103bpm
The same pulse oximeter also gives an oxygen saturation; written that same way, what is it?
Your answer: 99%
